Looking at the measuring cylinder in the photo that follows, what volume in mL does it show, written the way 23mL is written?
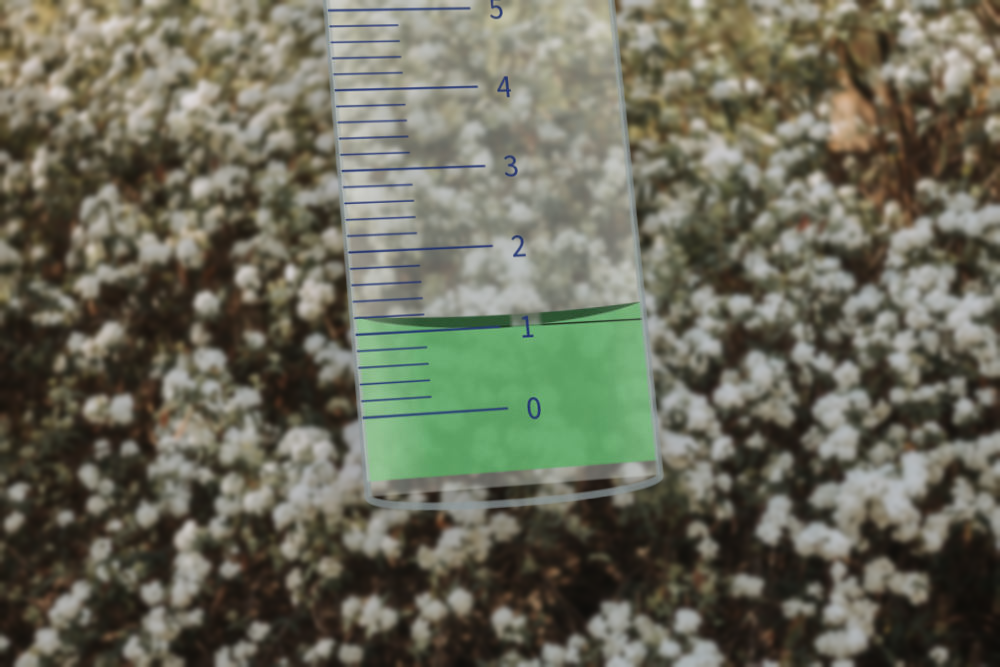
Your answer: 1mL
